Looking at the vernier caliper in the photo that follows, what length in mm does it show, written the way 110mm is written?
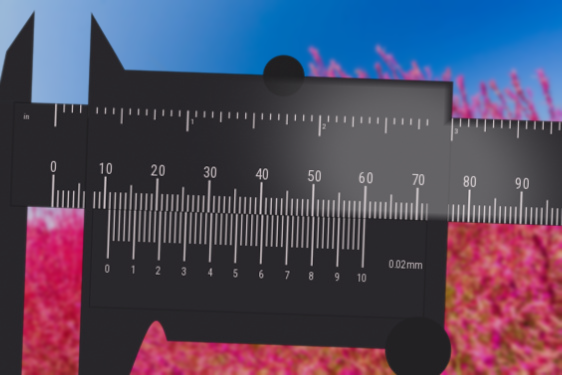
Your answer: 11.0mm
